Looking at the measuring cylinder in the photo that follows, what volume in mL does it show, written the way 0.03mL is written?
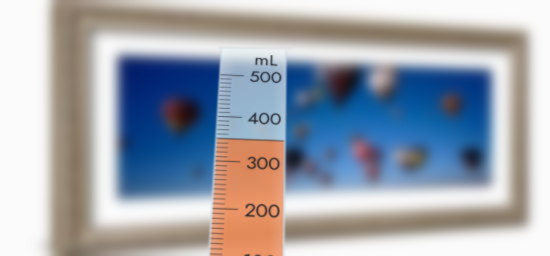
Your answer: 350mL
